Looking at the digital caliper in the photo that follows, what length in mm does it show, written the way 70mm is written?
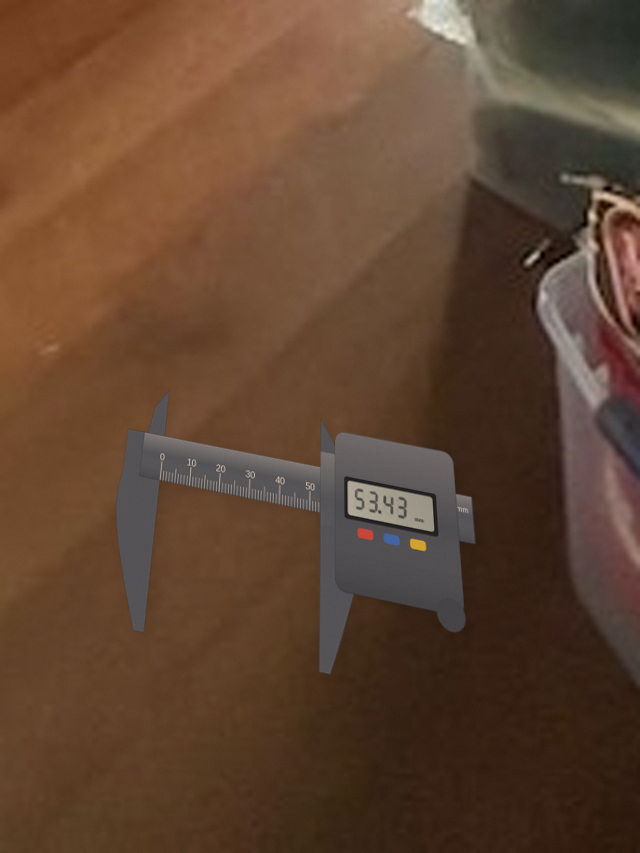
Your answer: 53.43mm
